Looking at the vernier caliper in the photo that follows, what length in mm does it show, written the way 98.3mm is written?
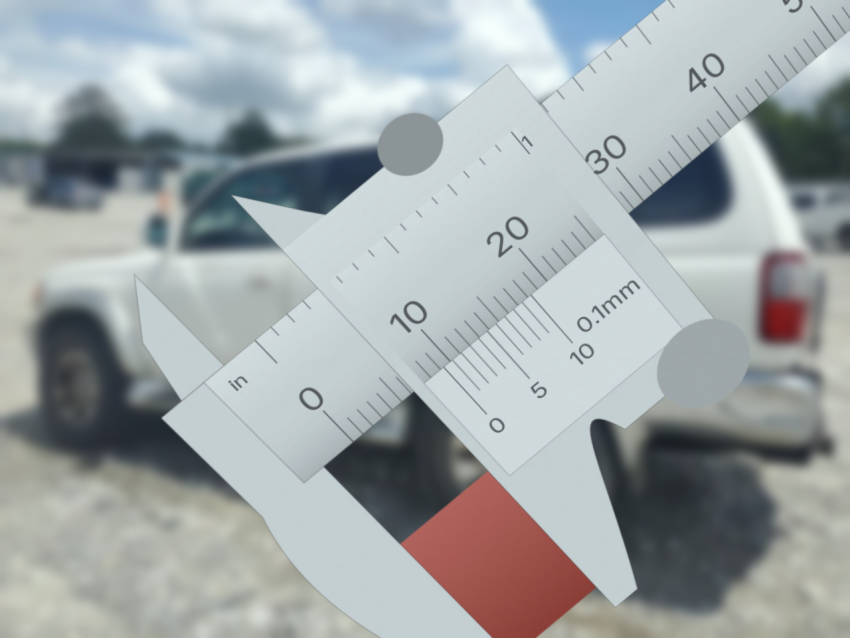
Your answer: 9.3mm
